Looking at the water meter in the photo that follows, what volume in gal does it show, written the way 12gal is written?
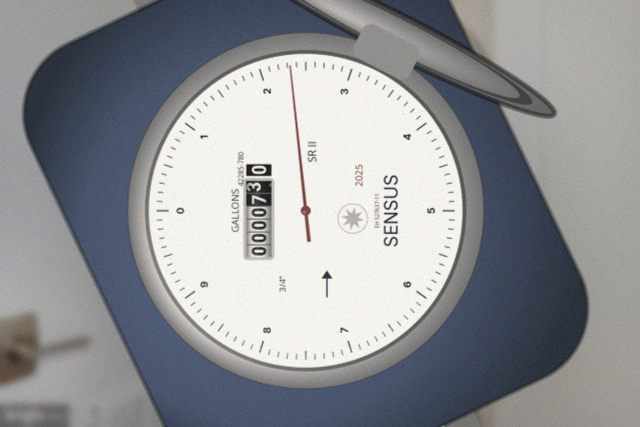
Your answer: 732.3gal
